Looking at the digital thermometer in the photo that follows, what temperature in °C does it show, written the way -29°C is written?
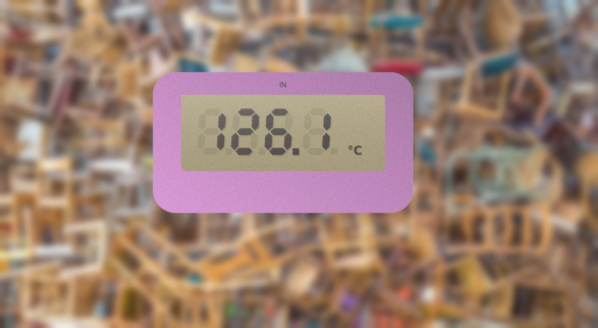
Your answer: 126.1°C
